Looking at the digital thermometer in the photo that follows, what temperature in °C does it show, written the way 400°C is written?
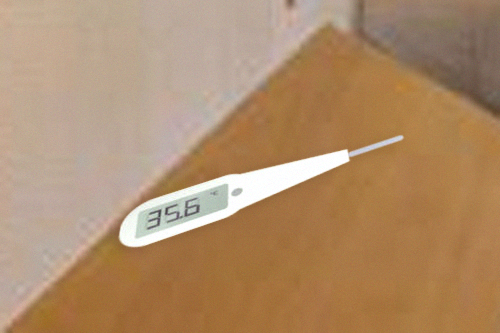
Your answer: 35.6°C
